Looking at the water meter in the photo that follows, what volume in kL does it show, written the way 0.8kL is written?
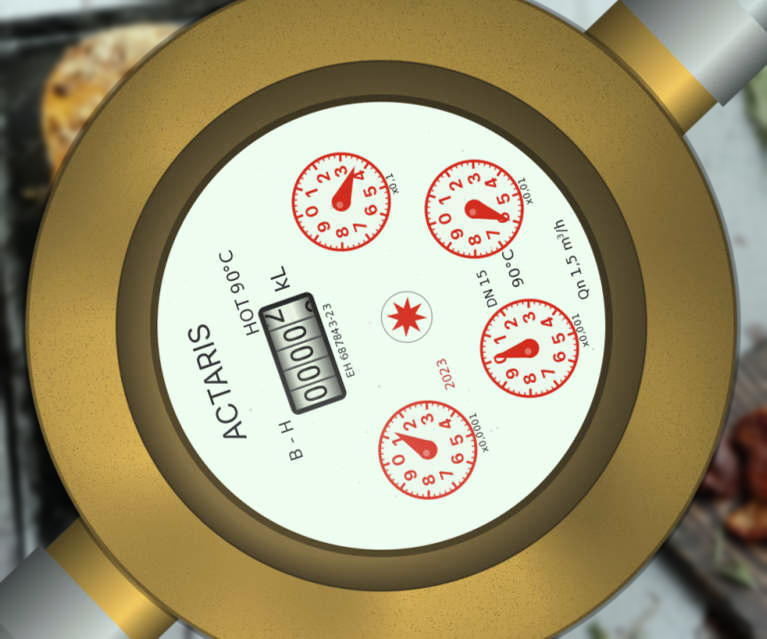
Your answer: 2.3601kL
